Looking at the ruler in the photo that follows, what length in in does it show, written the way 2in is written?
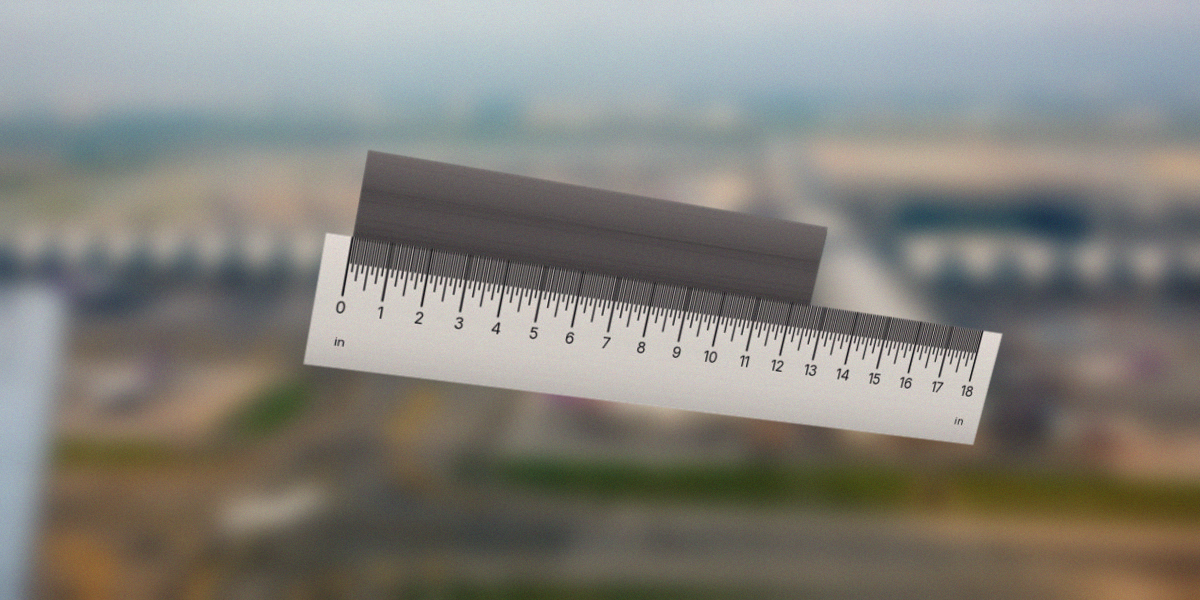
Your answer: 12.5in
